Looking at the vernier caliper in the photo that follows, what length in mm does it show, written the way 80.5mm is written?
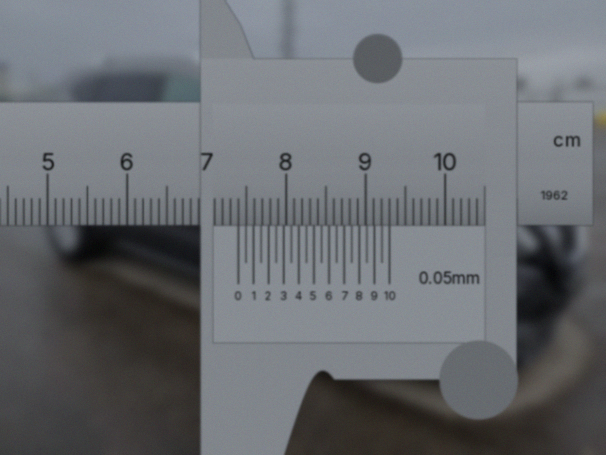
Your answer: 74.0mm
